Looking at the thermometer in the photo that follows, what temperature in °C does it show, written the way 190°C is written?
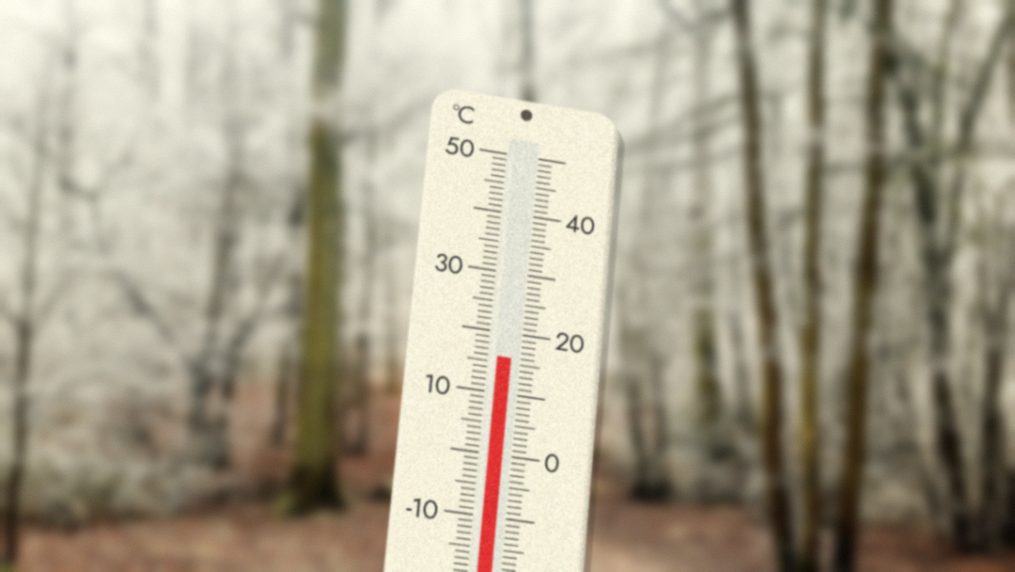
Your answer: 16°C
